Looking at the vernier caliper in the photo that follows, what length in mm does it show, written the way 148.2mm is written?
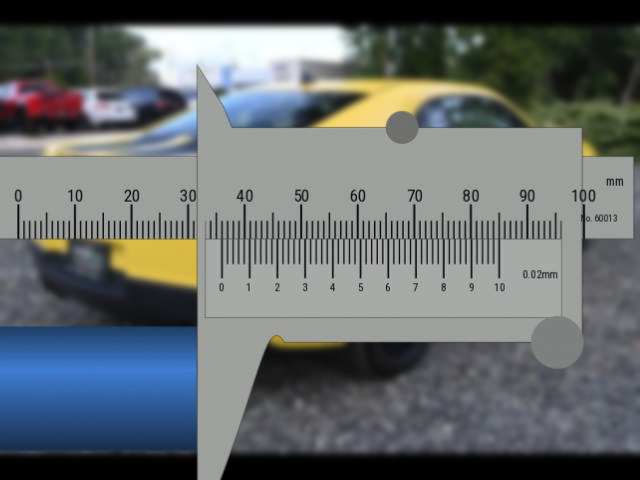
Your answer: 36.0mm
